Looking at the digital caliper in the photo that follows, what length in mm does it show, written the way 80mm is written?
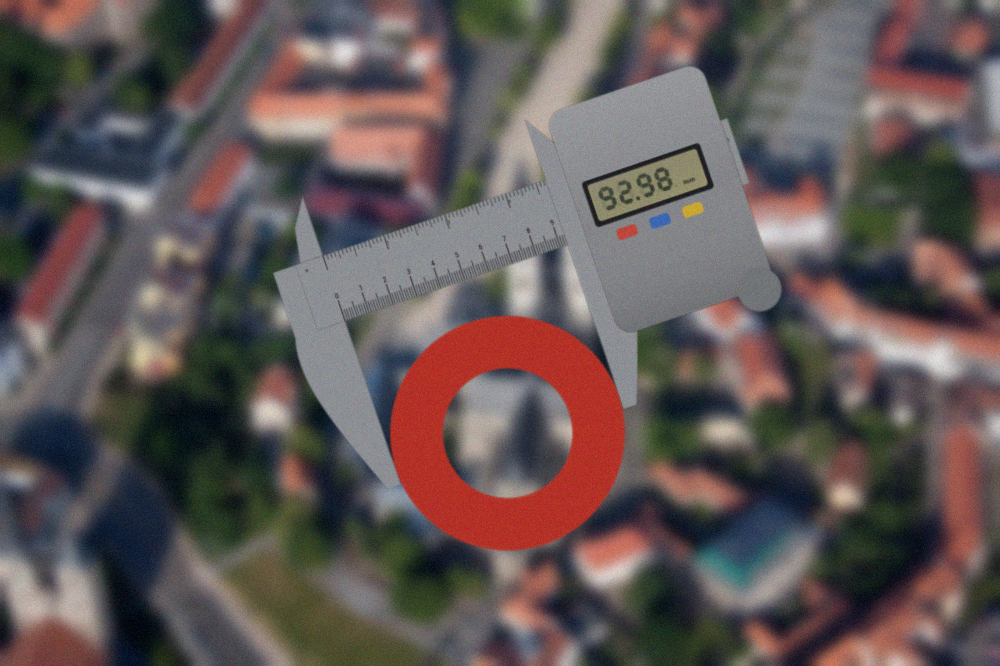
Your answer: 92.98mm
